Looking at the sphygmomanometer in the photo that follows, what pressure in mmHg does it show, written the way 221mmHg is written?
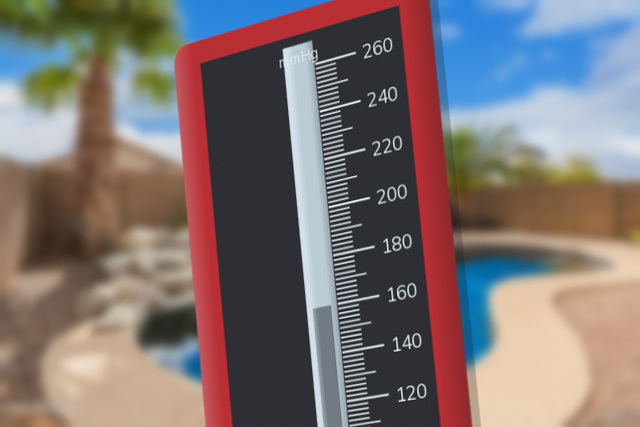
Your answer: 160mmHg
